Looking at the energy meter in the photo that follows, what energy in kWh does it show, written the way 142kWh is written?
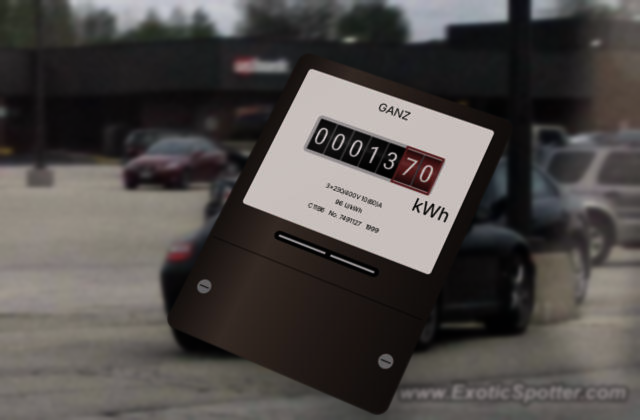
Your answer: 13.70kWh
